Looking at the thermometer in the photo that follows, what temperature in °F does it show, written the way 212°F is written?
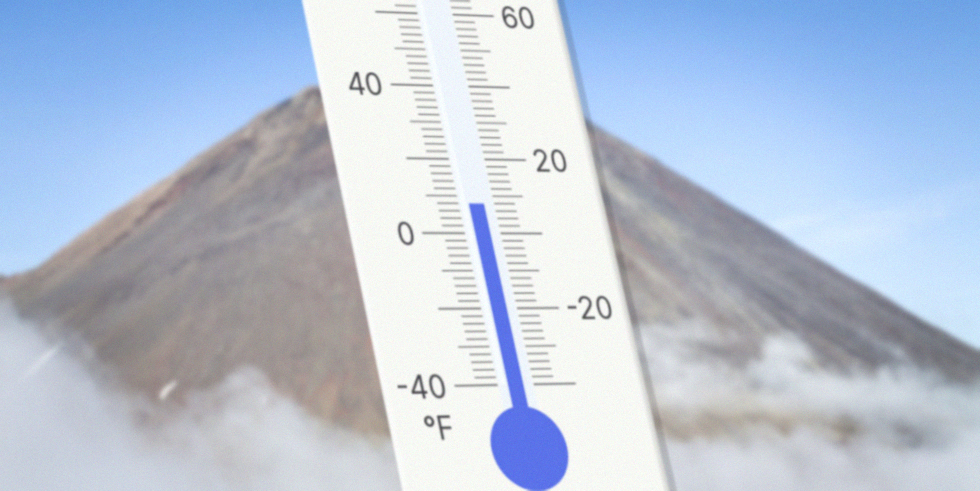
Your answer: 8°F
